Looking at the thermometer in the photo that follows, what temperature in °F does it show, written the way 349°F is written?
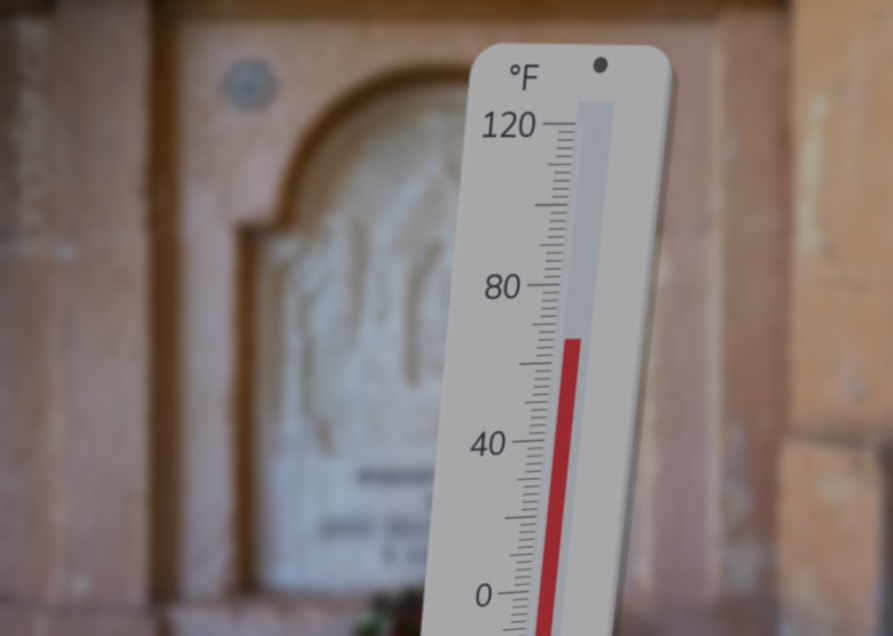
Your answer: 66°F
